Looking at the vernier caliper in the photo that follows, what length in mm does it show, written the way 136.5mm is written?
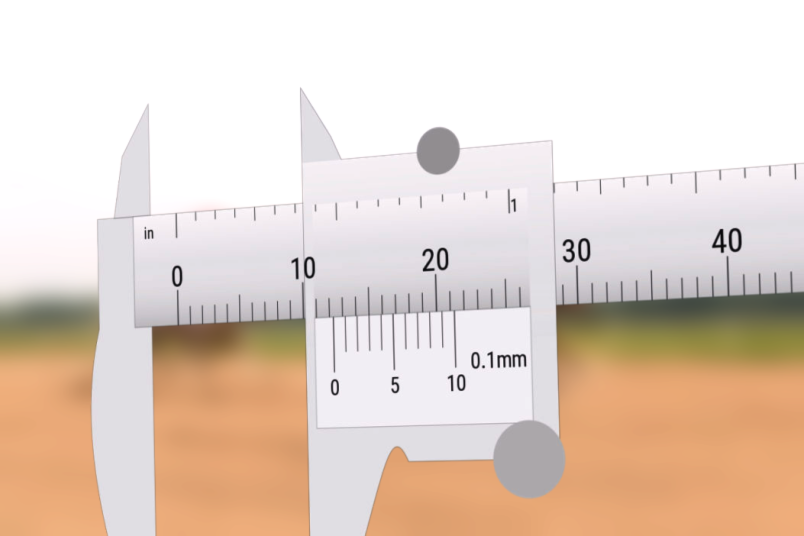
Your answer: 12.3mm
